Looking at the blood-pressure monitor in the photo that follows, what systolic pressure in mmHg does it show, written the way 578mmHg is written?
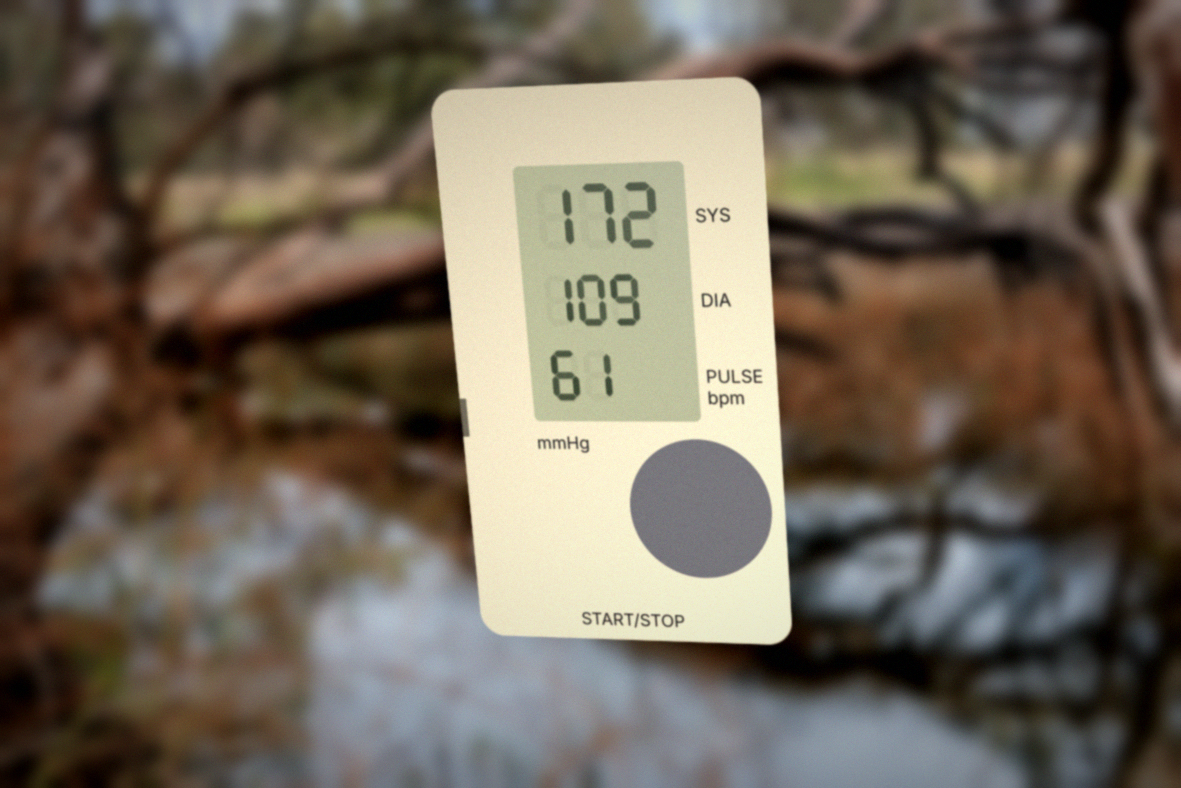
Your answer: 172mmHg
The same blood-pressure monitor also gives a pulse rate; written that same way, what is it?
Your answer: 61bpm
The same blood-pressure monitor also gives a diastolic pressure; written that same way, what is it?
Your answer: 109mmHg
